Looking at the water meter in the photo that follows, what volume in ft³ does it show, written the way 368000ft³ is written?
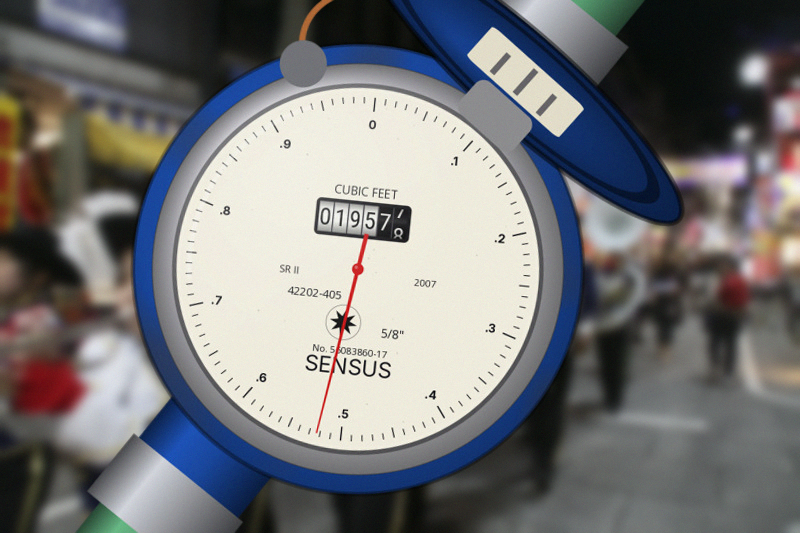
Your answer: 19577.52ft³
